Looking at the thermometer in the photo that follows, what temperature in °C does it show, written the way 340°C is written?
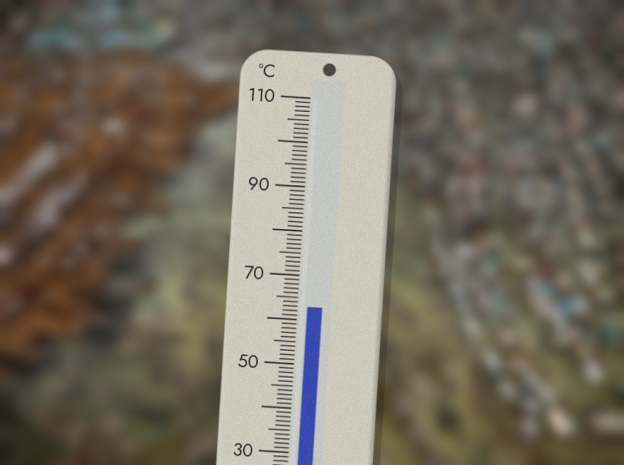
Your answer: 63°C
